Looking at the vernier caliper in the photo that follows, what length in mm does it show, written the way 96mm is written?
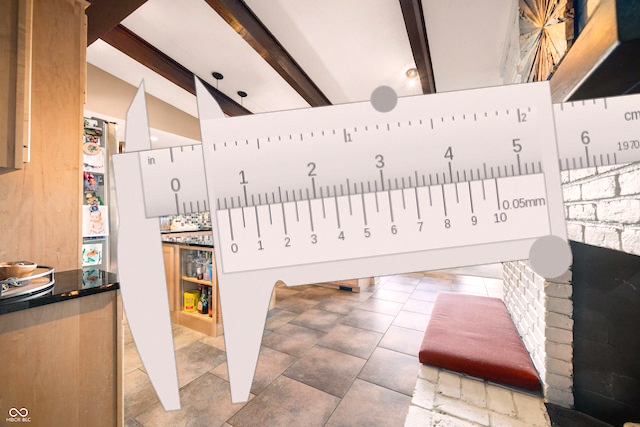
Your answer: 7.4mm
